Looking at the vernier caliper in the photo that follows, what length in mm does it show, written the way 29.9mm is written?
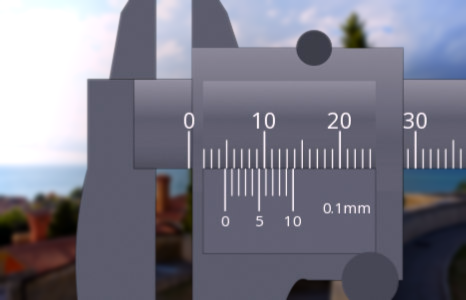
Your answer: 4.8mm
